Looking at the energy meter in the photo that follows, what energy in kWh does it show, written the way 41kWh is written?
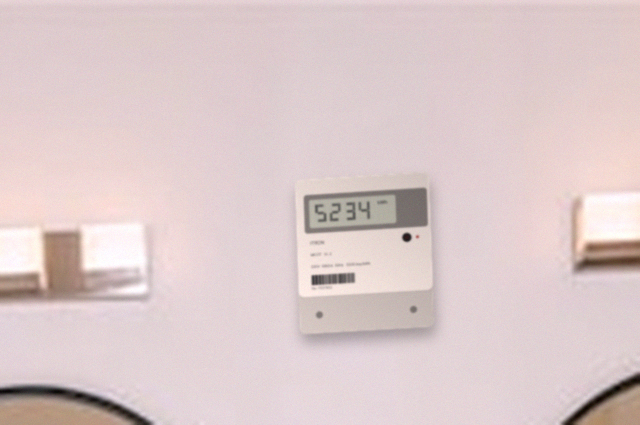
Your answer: 5234kWh
